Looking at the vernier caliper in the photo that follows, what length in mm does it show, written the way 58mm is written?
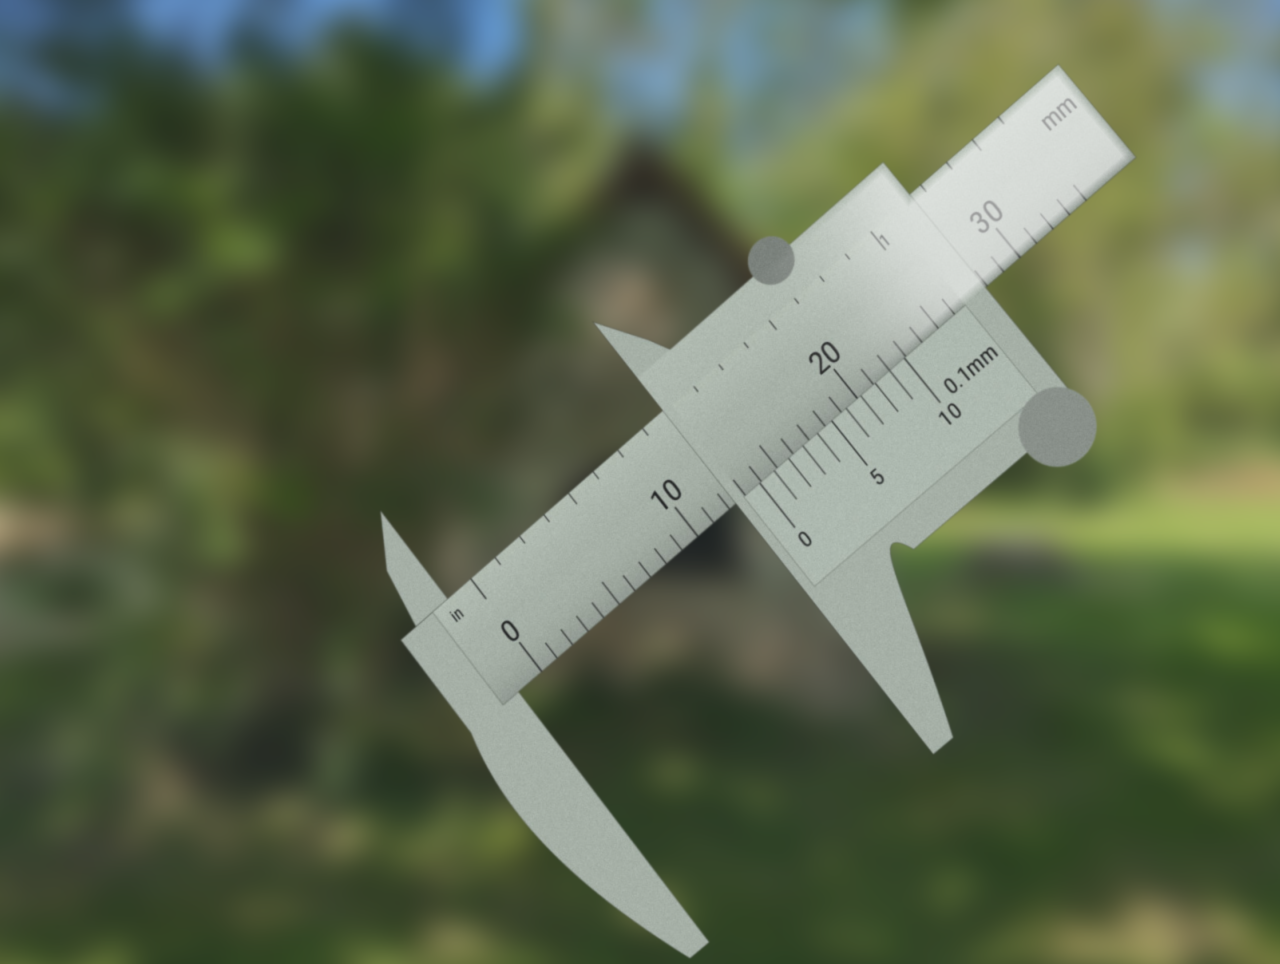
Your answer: 13.9mm
